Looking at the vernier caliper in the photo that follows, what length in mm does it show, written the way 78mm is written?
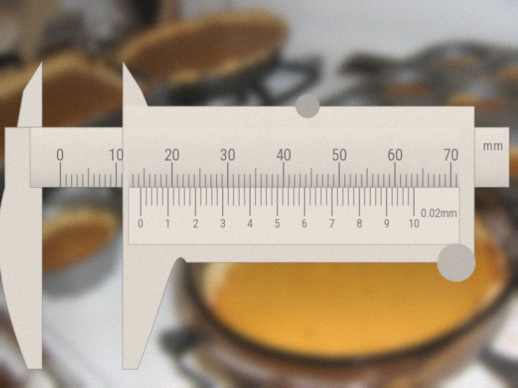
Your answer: 14.4mm
